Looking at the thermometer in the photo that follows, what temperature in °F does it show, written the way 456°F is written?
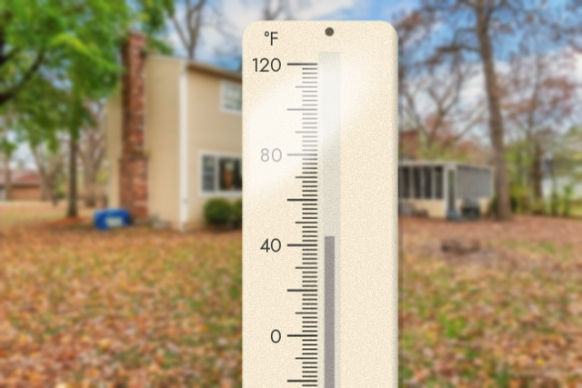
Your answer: 44°F
